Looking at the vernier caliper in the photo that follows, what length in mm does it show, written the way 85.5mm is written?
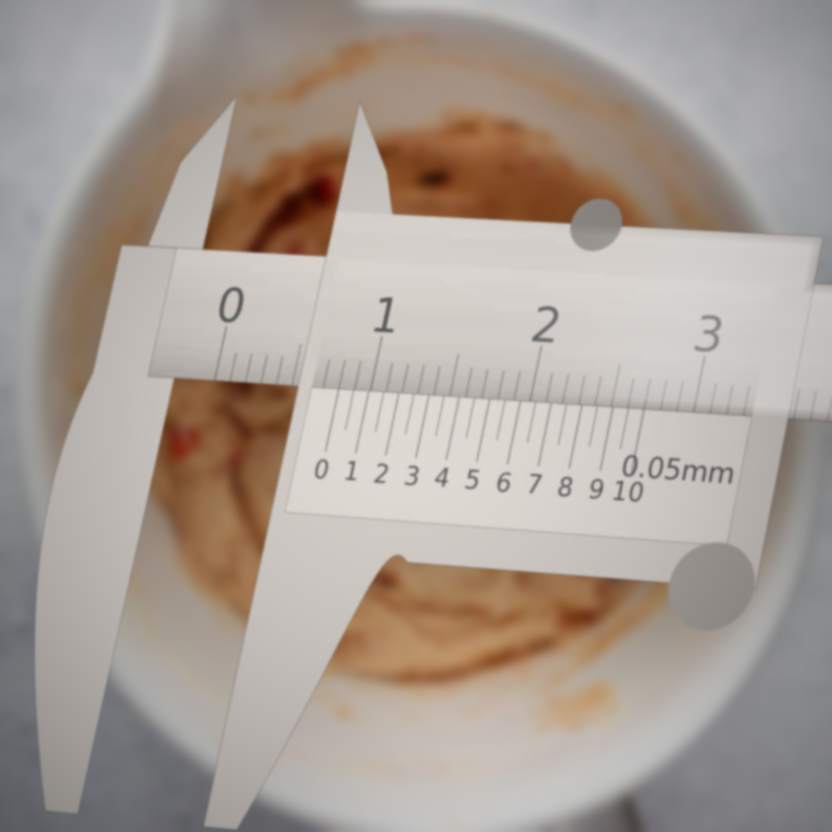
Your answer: 8.0mm
